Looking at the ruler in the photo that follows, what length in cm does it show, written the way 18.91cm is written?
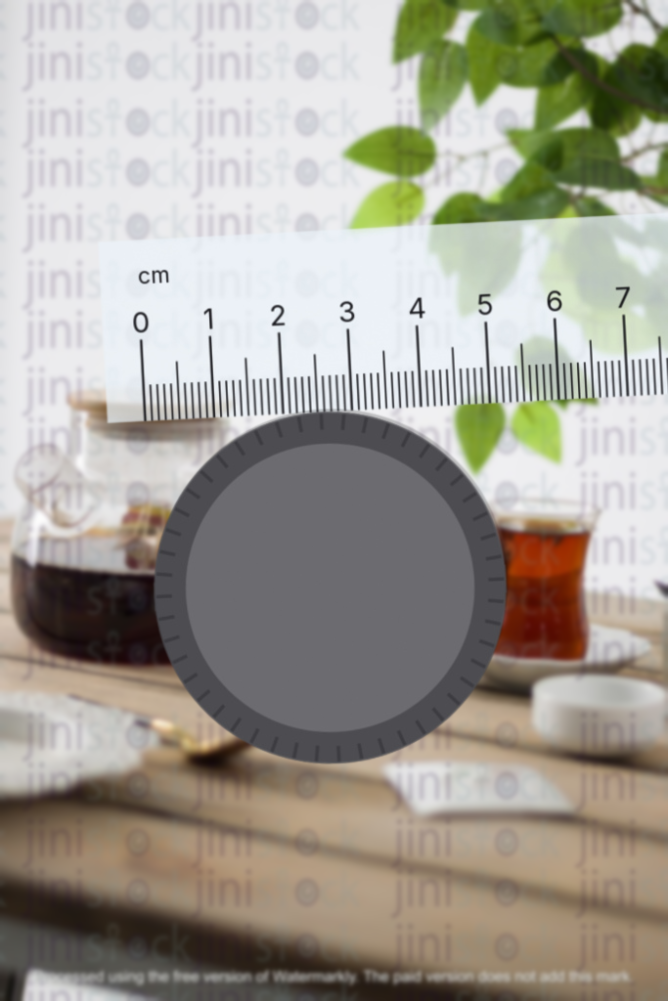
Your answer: 5.1cm
